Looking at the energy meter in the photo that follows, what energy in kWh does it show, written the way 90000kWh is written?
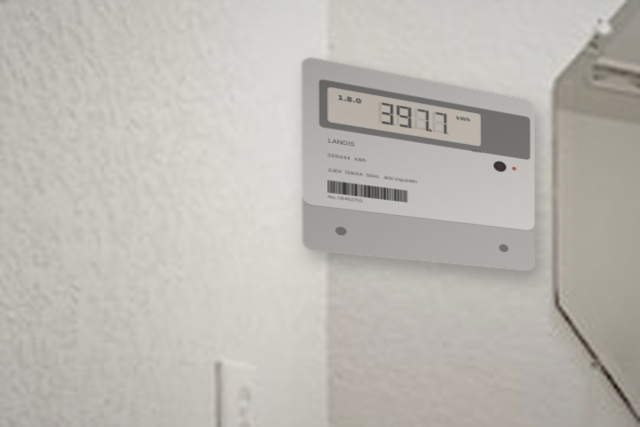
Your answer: 397.7kWh
